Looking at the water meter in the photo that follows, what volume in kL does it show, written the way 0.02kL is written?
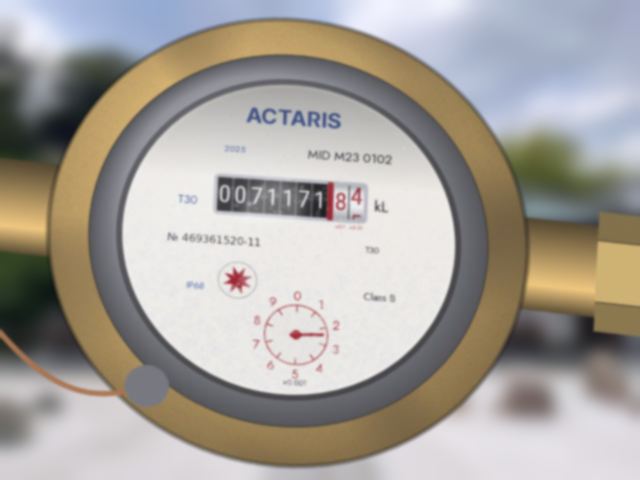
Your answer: 71171.842kL
